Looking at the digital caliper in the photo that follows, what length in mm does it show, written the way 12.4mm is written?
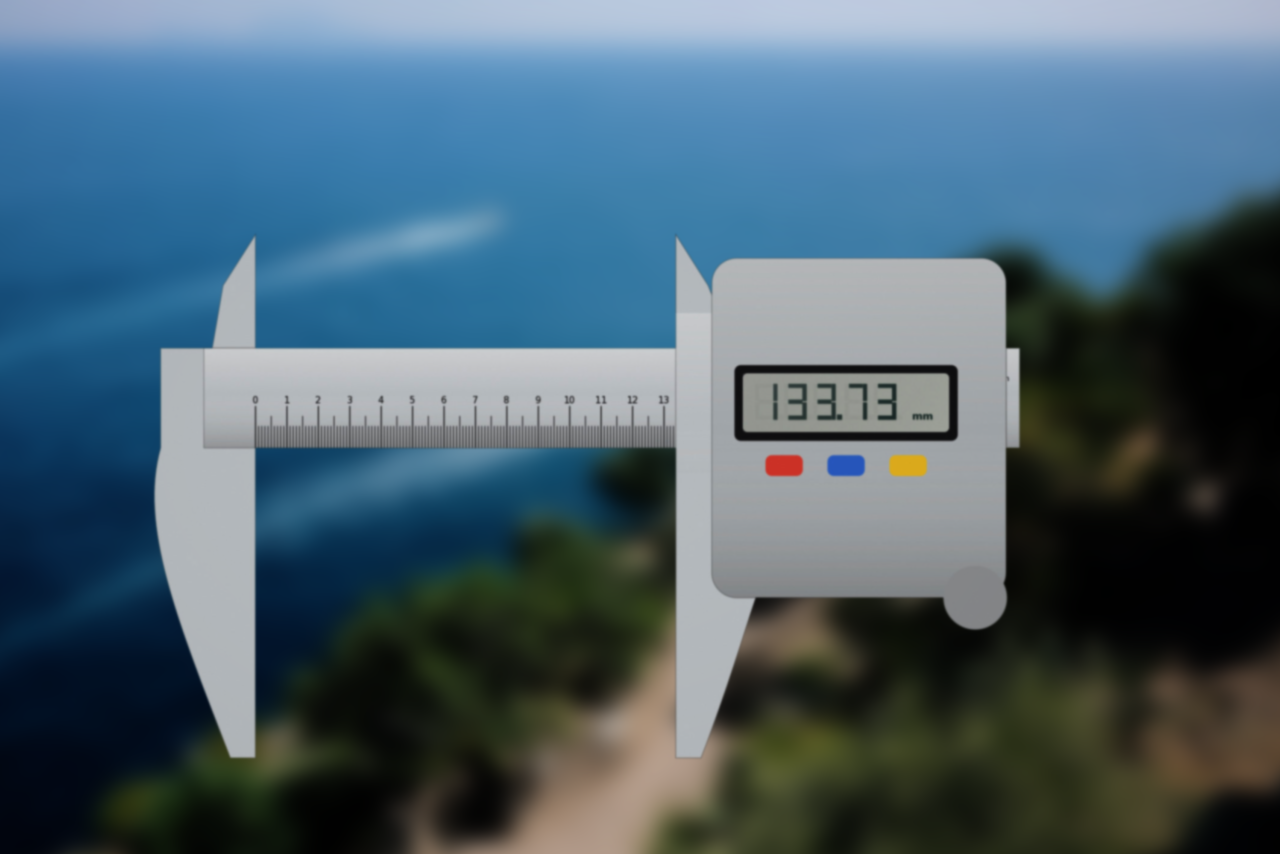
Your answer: 133.73mm
